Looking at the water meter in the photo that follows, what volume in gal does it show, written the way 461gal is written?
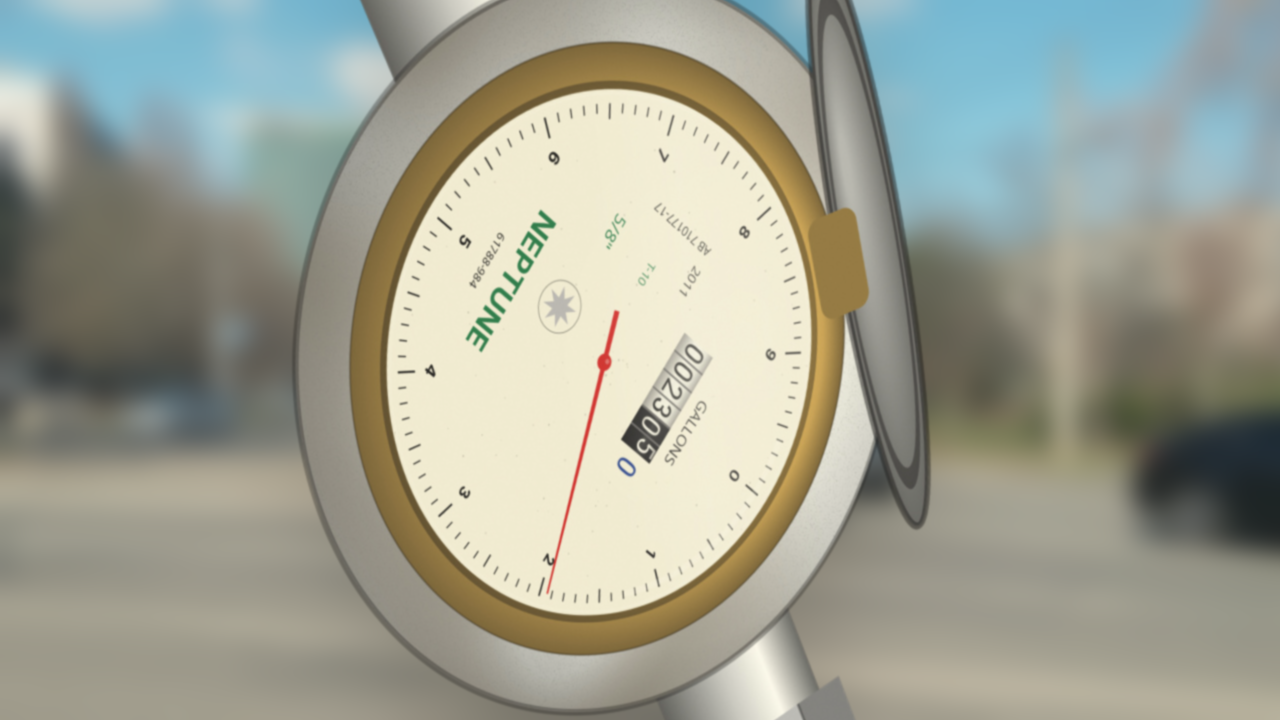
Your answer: 23051.9gal
